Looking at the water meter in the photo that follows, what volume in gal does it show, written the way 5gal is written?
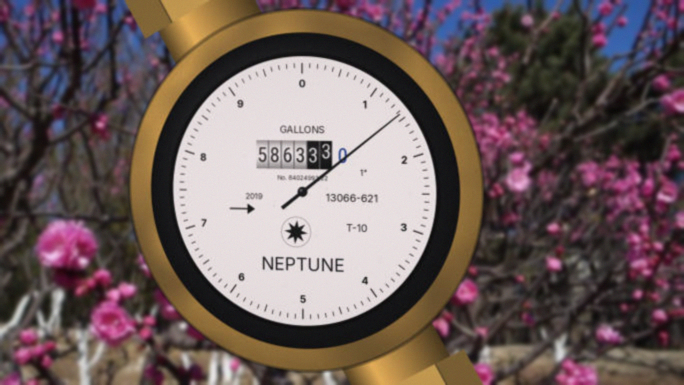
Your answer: 5863331.4gal
